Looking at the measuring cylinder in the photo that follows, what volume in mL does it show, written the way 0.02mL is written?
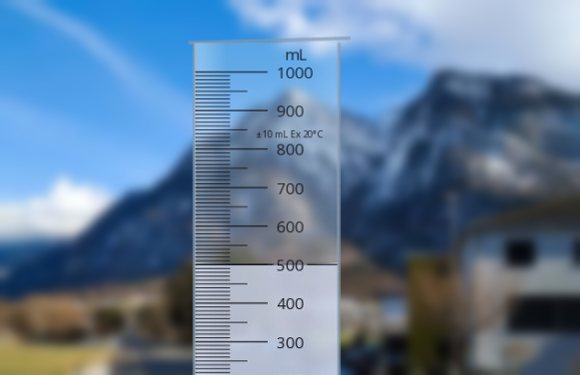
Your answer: 500mL
